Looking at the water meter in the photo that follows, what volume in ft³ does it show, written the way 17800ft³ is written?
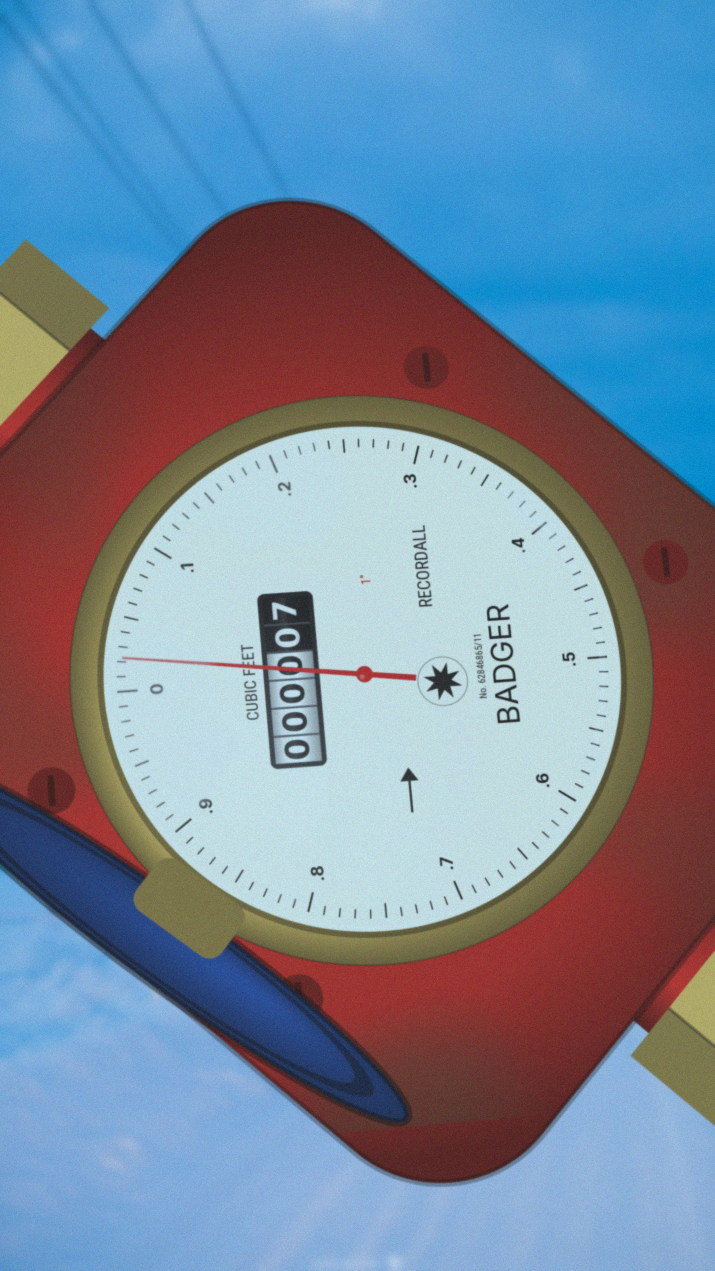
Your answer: 7.02ft³
